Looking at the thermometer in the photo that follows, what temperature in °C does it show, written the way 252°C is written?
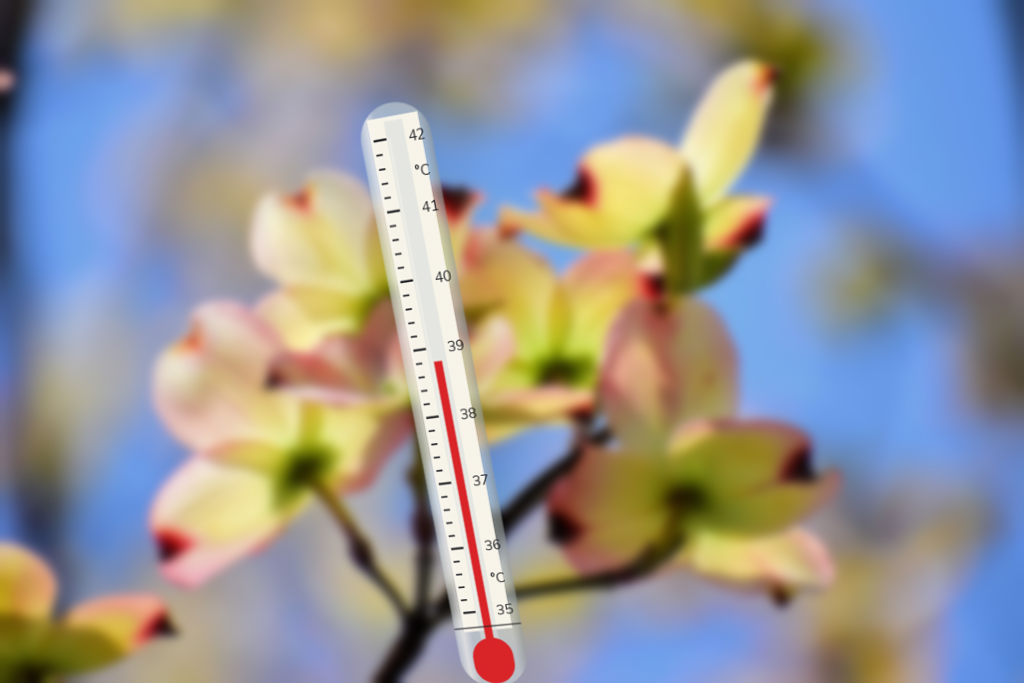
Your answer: 38.8°C
